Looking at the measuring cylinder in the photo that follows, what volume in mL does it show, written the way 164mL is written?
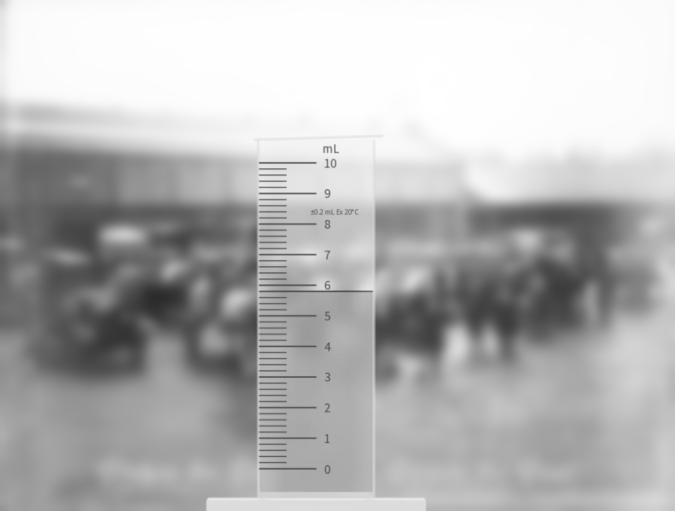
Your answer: 5.8mL
